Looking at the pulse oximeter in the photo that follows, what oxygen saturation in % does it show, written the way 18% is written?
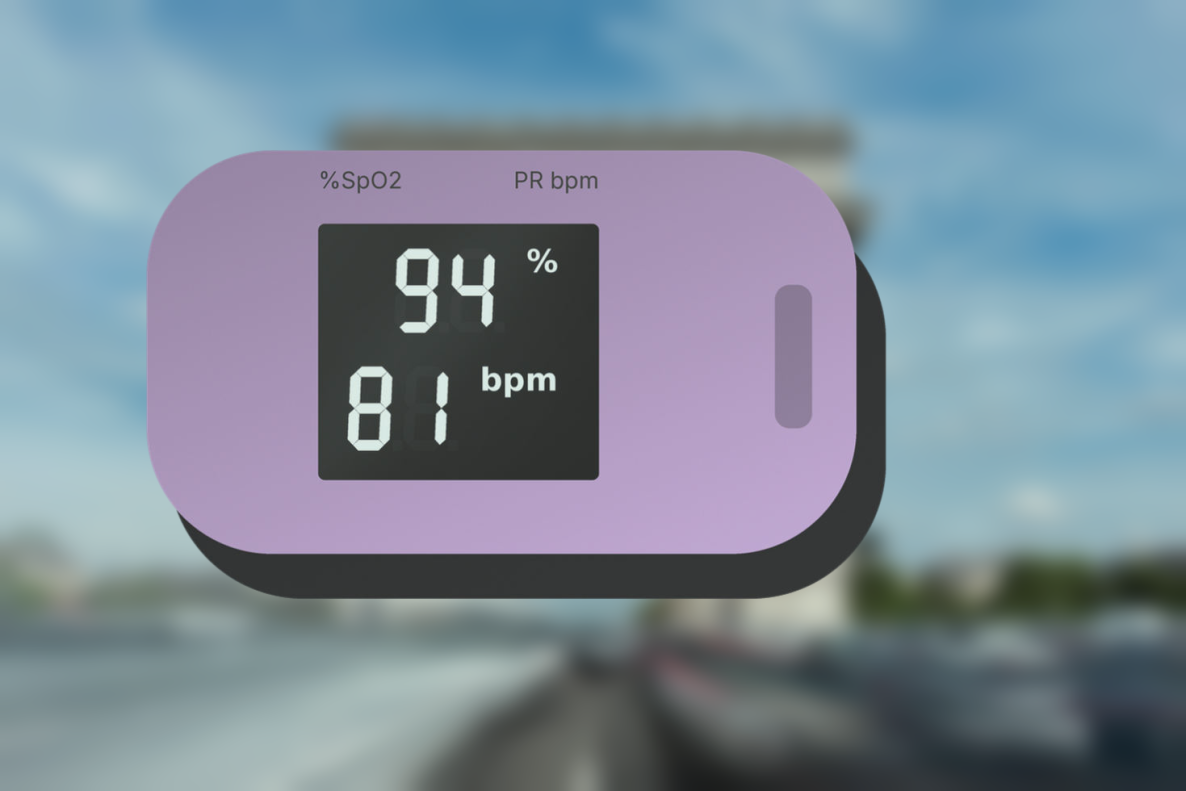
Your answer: 94%
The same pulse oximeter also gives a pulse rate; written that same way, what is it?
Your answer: 81bpm
